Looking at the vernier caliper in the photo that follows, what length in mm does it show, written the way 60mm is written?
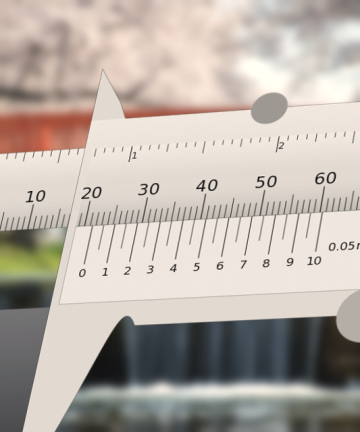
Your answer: 21.4mm
